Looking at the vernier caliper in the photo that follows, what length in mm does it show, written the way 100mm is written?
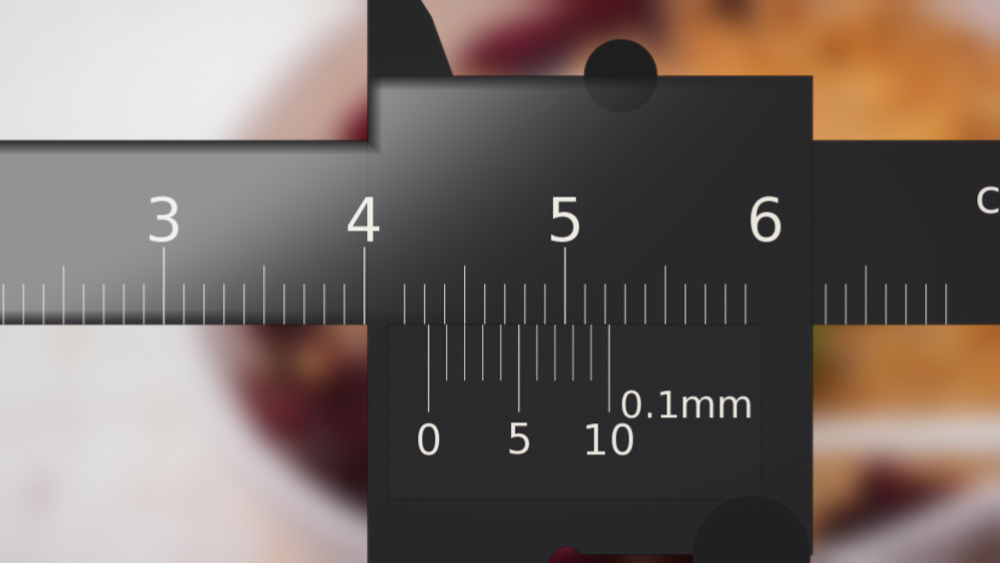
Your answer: 43.2mm
